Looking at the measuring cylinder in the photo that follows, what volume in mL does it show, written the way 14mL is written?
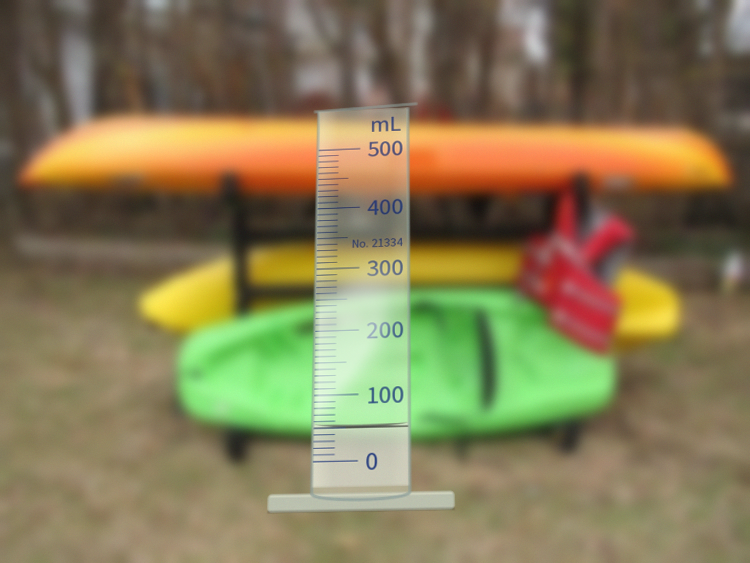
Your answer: 50mL
